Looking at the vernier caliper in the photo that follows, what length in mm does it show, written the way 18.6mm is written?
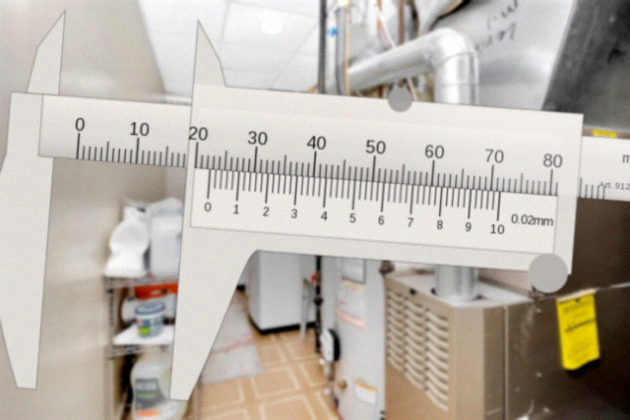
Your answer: 22.5mm
